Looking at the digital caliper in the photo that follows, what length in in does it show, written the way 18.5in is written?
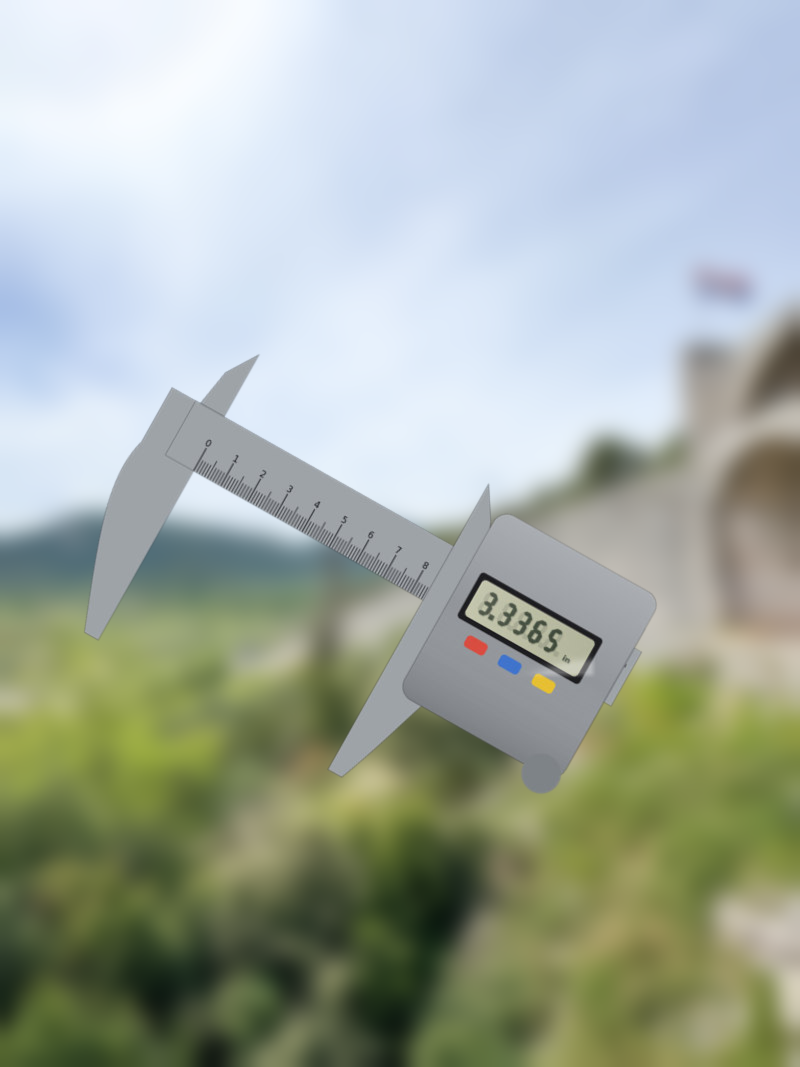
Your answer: 3.3365in
